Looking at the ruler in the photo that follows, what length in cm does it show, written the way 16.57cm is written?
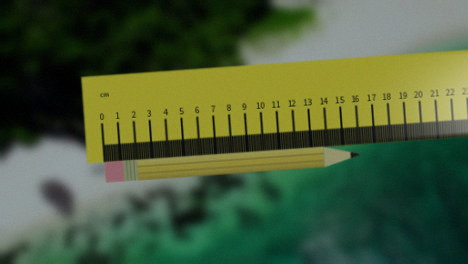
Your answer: 16cm
